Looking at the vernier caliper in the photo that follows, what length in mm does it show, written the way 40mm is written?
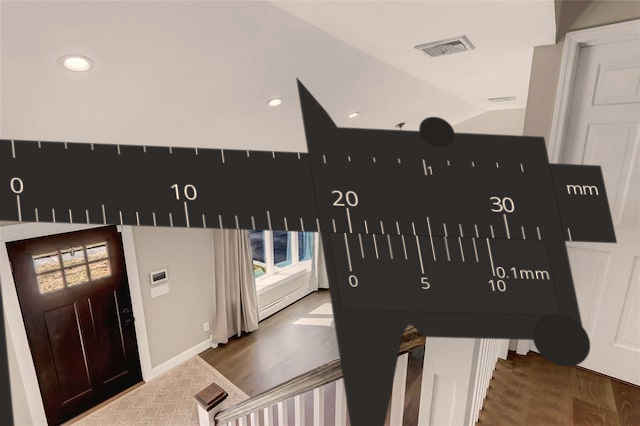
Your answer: 19.6mm
